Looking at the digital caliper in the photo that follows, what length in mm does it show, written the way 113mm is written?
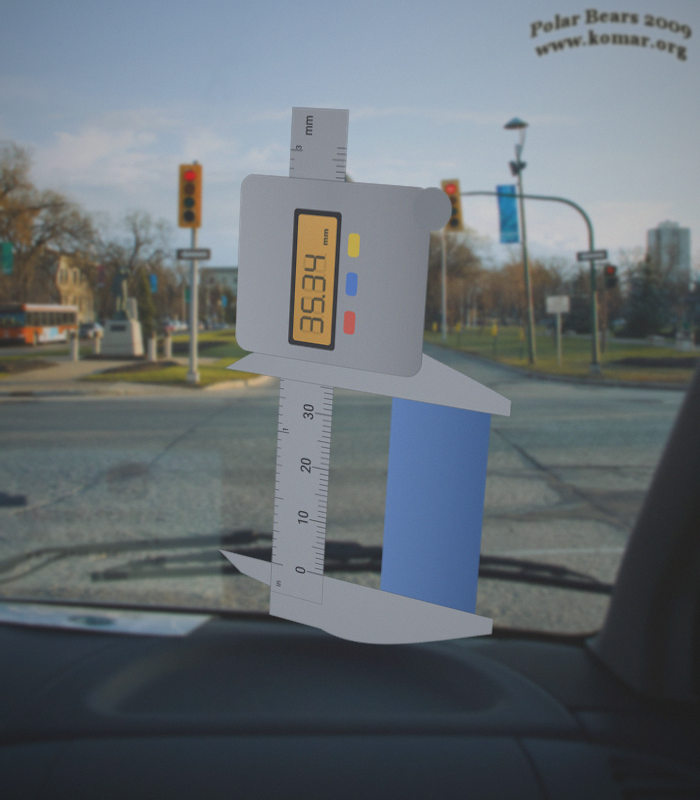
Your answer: 35.34mm
